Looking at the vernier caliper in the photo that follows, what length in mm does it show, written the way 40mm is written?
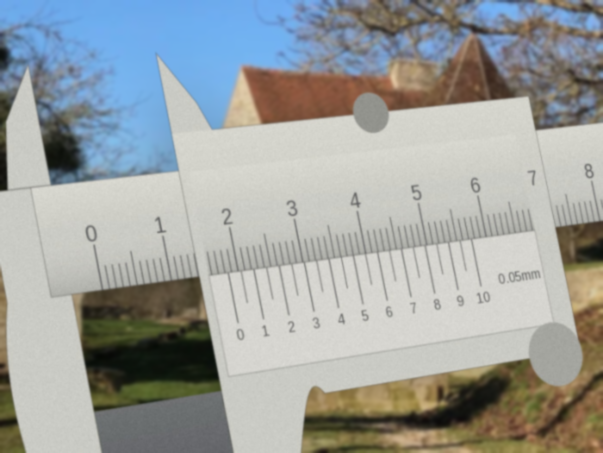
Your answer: 18.5mm
